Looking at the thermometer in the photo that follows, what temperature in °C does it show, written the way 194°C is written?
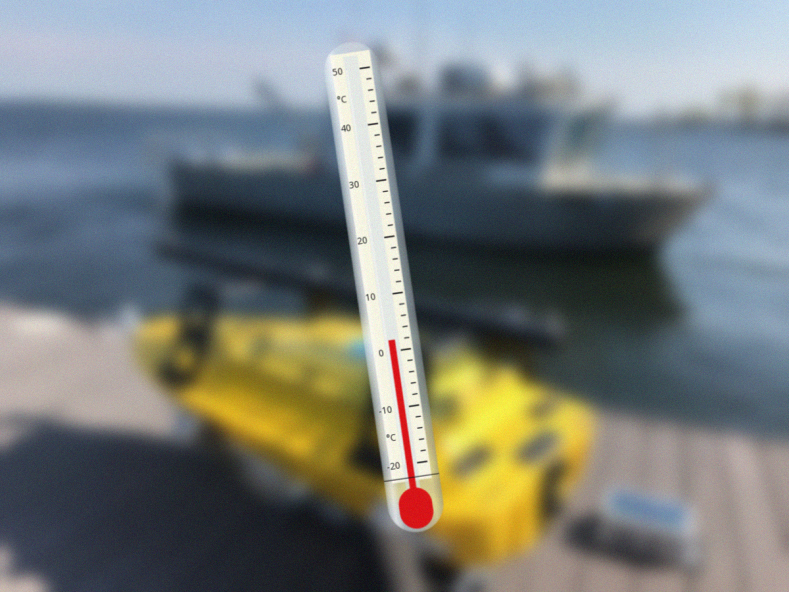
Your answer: 2°C
